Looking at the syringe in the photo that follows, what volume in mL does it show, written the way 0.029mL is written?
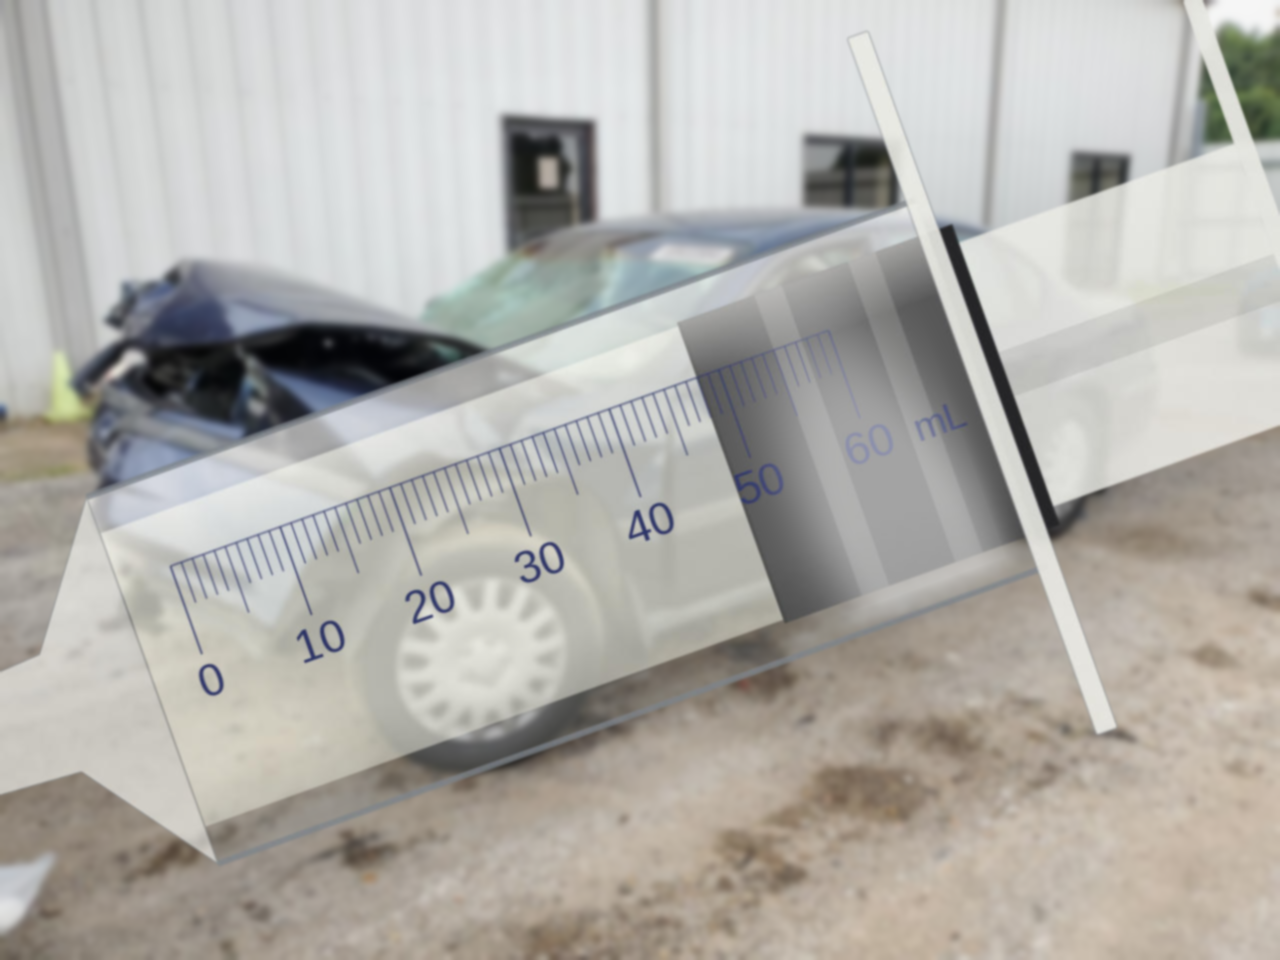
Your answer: 48mL
